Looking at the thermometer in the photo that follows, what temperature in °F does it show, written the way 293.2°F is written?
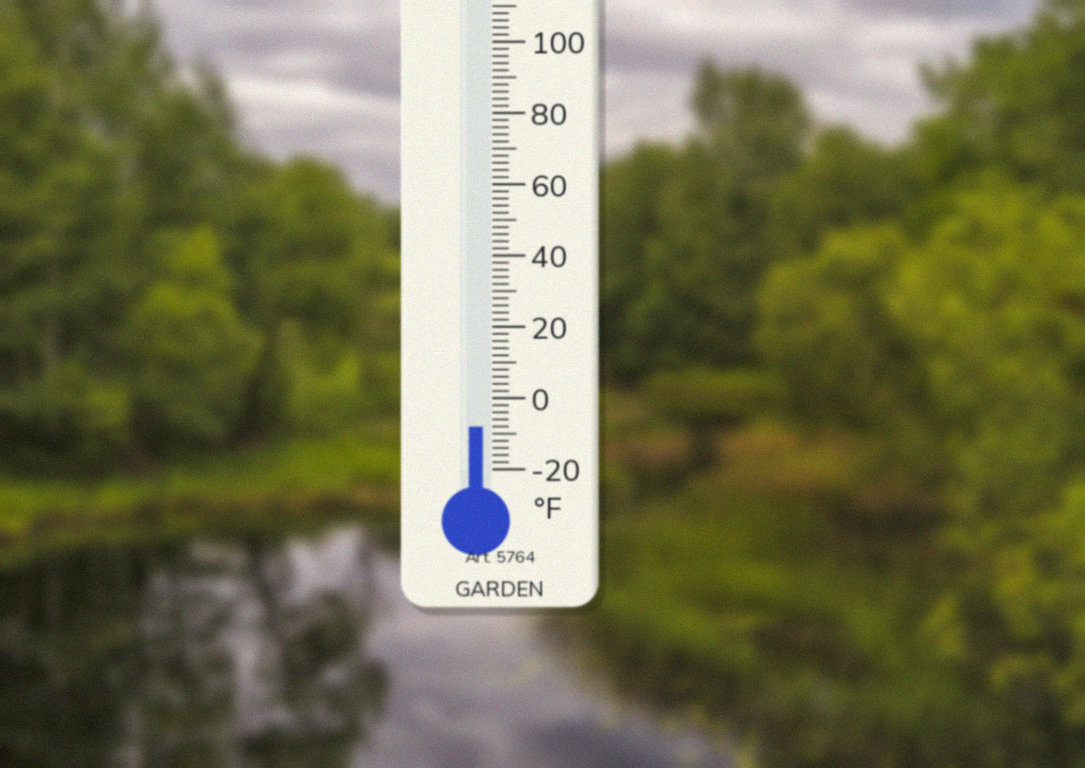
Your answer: -8°F
